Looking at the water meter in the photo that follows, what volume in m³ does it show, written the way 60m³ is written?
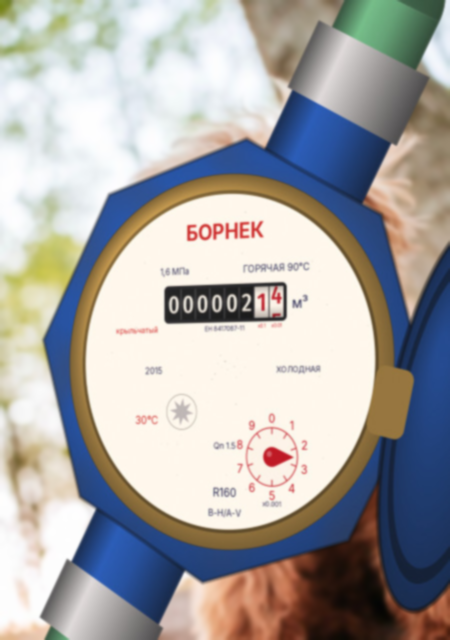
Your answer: 2.142m³
